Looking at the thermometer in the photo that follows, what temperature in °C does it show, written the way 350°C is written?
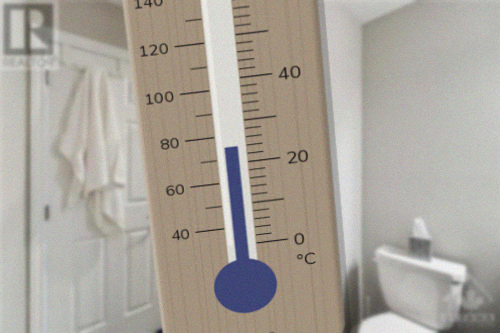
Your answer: 24°C
